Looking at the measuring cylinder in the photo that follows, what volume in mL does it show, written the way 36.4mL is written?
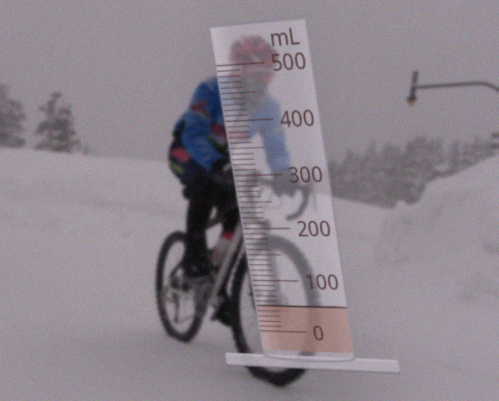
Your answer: 50mL
